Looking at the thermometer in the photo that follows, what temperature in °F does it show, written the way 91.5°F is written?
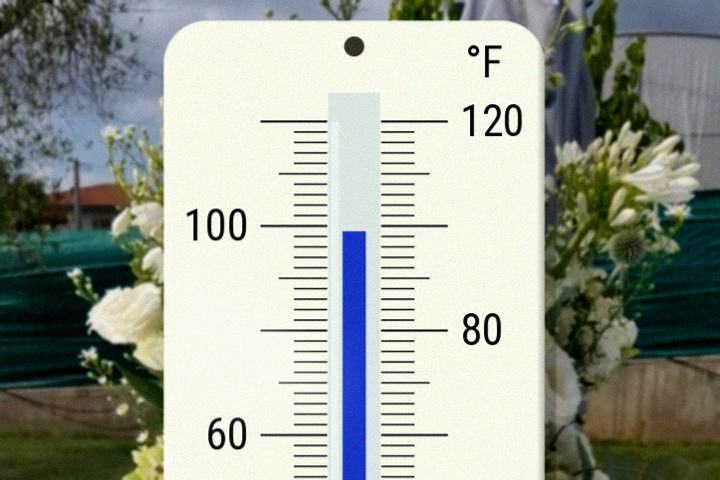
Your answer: 99°F
